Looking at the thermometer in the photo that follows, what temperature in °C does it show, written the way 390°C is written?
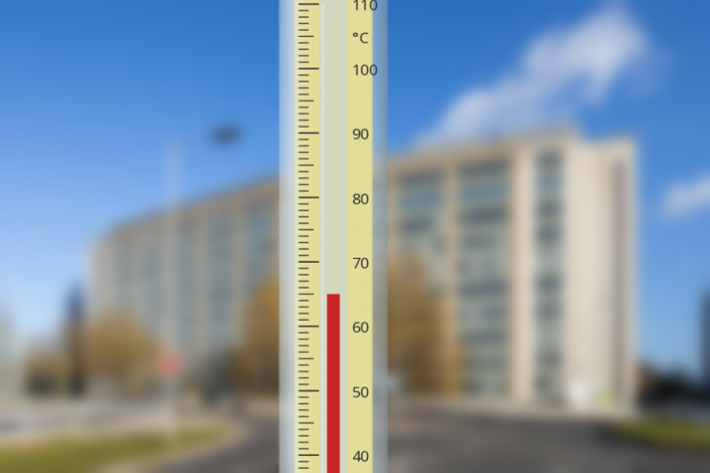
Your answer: 65°C
